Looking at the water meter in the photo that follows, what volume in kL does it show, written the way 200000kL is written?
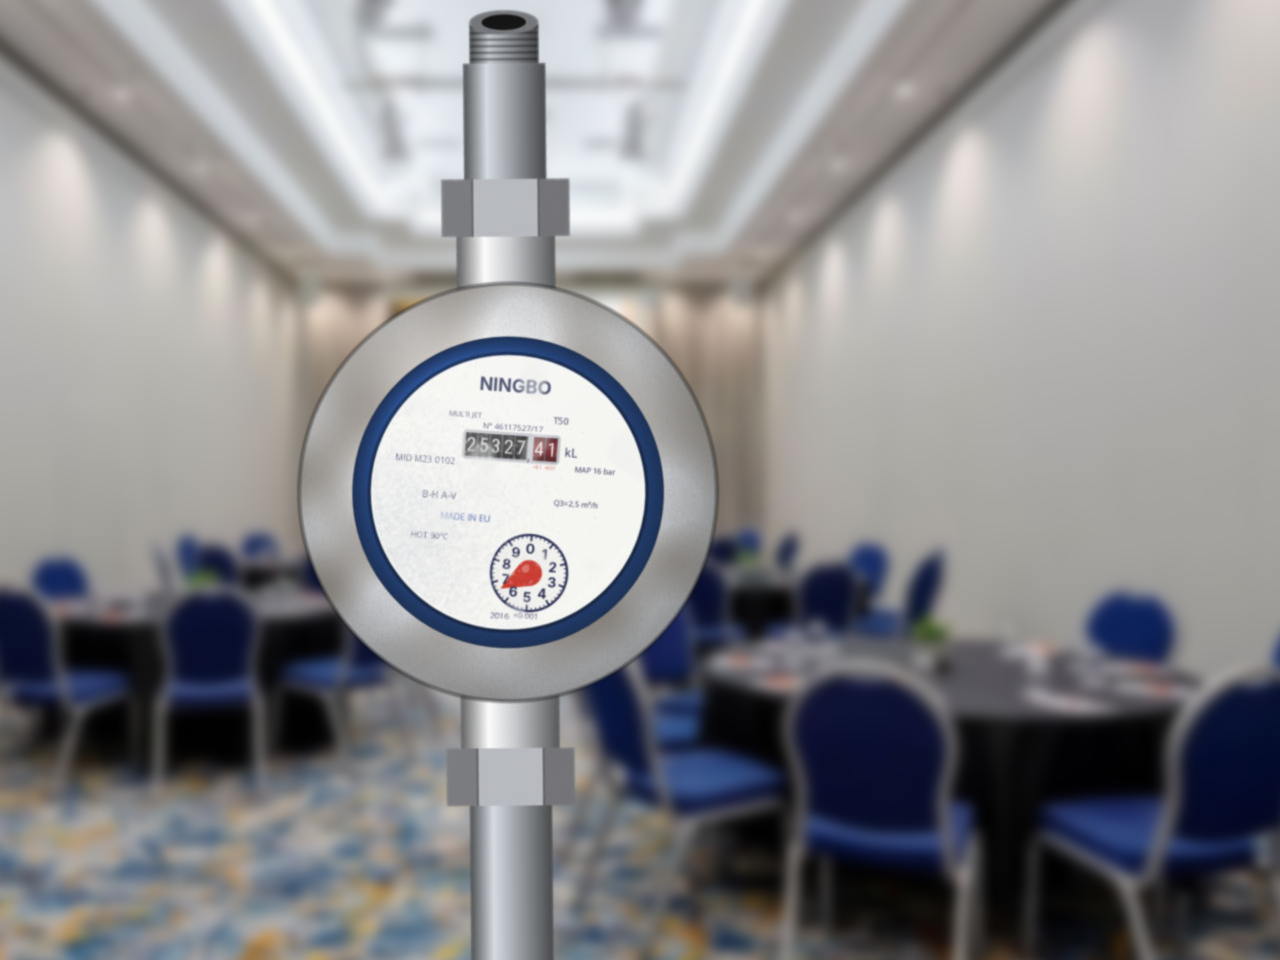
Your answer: 25327.416kL
